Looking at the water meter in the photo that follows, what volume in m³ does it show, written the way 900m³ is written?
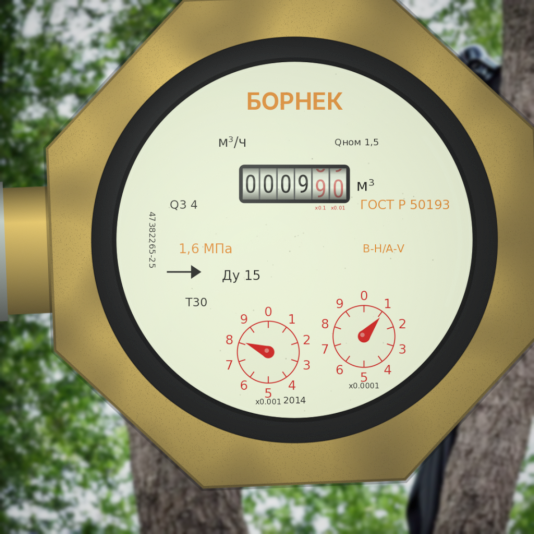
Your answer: 9.8981m³
